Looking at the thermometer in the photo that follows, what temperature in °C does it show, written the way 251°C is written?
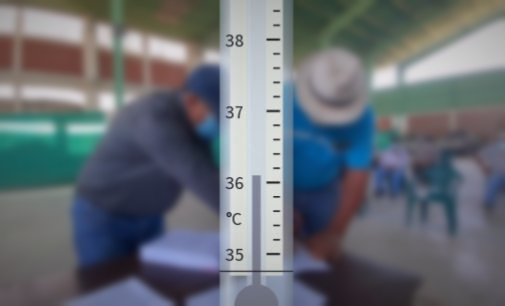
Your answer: 36.1°C
